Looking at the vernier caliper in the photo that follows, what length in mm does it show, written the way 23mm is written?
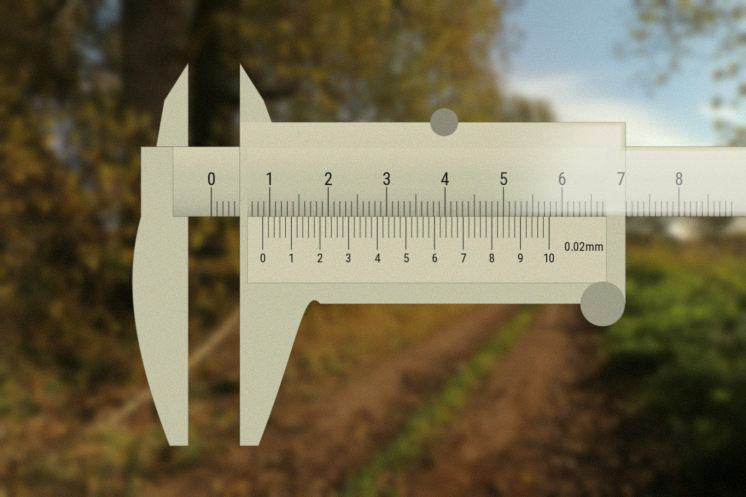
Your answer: 8.8mm
